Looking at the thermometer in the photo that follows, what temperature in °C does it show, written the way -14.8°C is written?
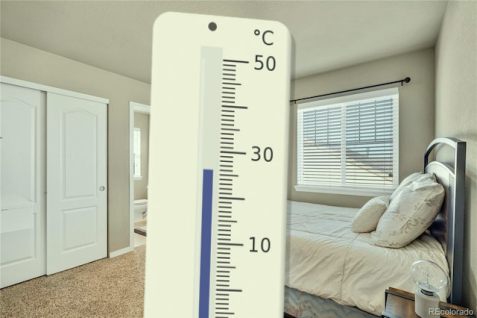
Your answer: 26°C
